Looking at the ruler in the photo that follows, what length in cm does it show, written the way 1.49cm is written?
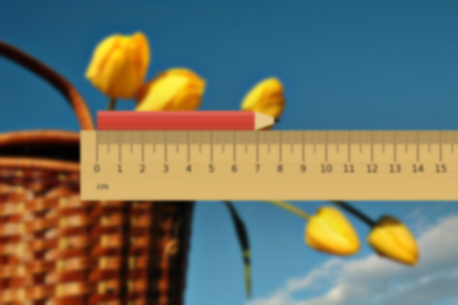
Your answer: 8cm
